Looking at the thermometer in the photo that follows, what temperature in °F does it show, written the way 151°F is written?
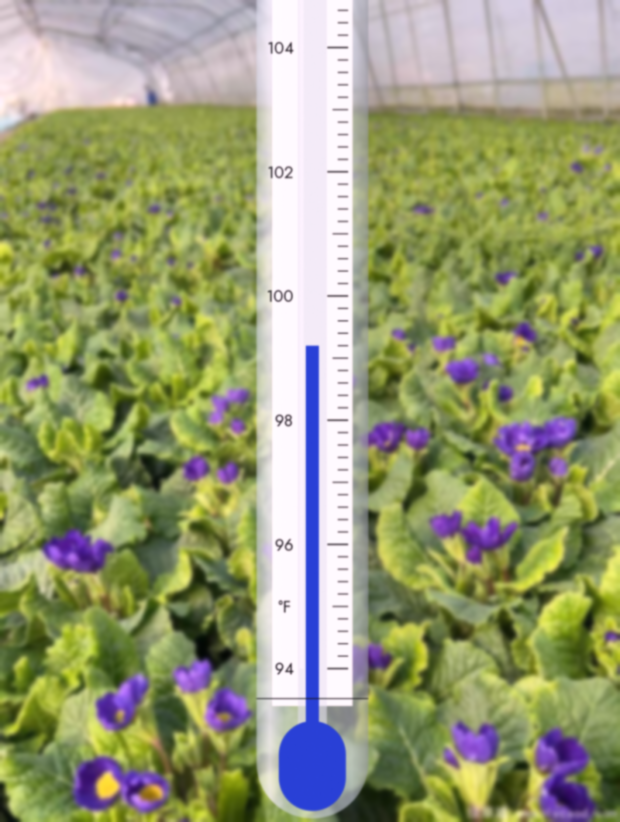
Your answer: 99.2°F
